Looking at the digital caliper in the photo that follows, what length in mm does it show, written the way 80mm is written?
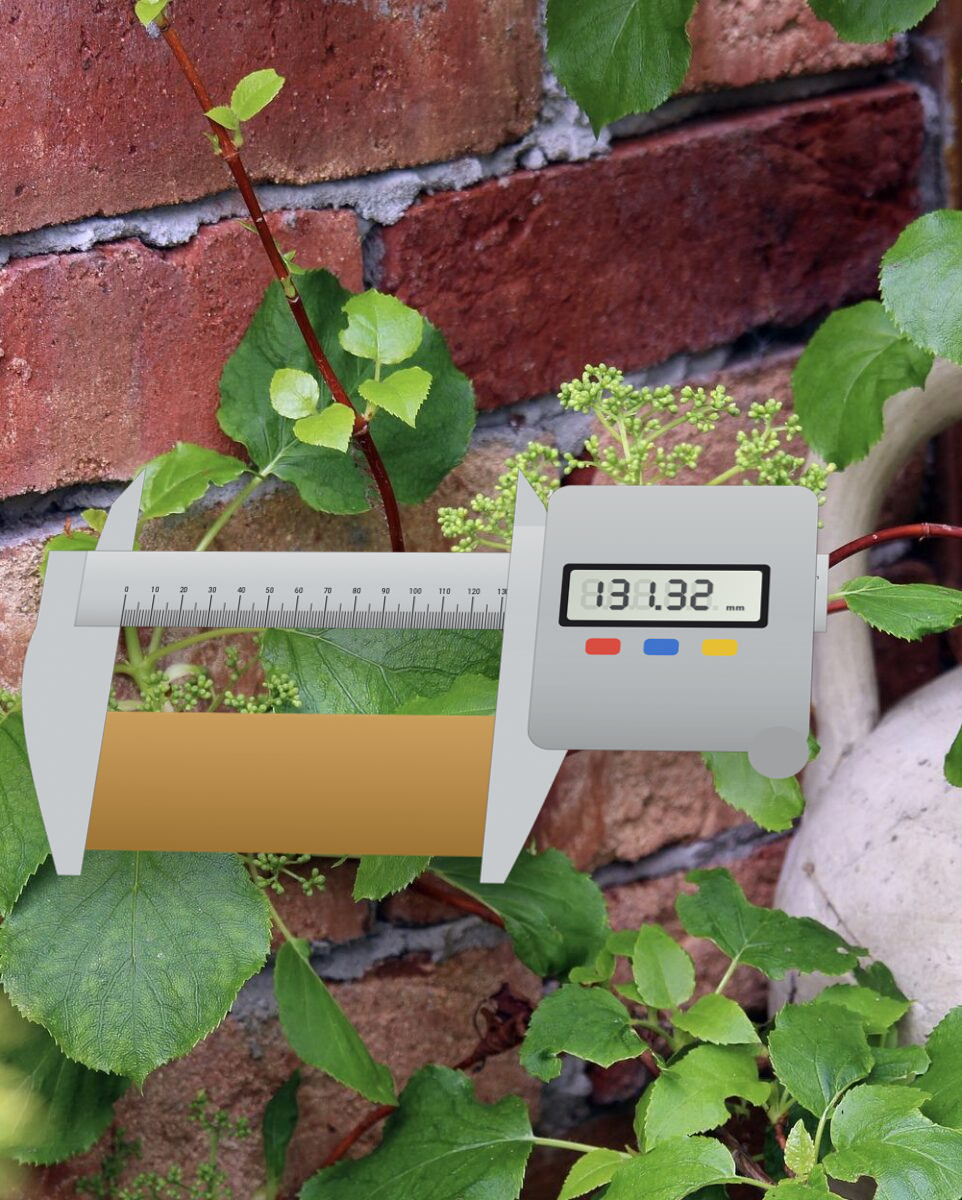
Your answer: 131.32mm
